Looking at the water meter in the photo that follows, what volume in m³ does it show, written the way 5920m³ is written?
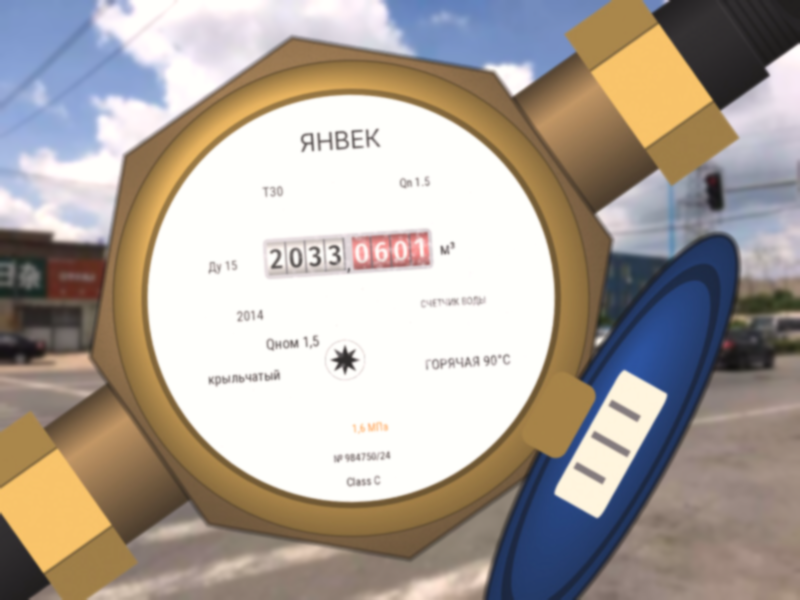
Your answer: 2033.0601m³
